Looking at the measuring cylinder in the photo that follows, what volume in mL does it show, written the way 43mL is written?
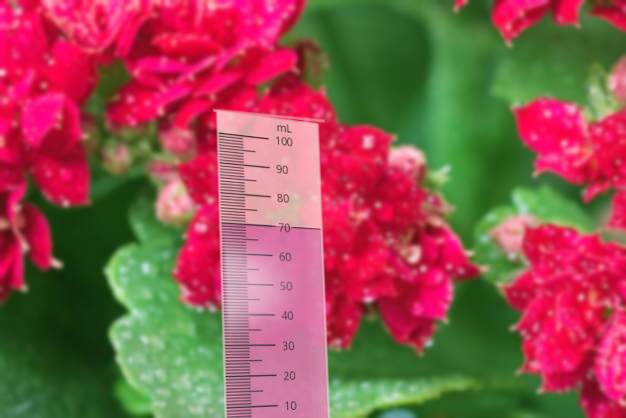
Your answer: 70mL
